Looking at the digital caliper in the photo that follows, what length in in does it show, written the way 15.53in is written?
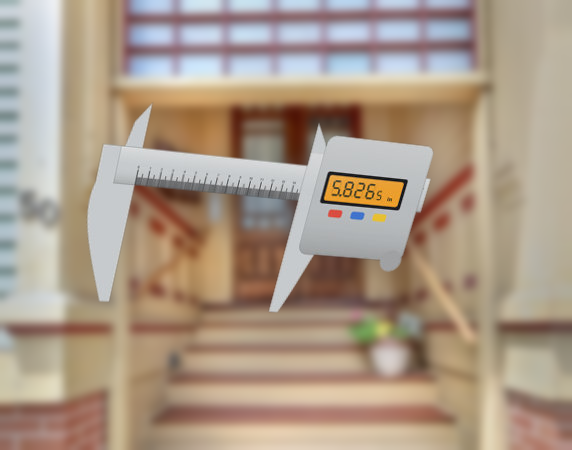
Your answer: 5.8265in
